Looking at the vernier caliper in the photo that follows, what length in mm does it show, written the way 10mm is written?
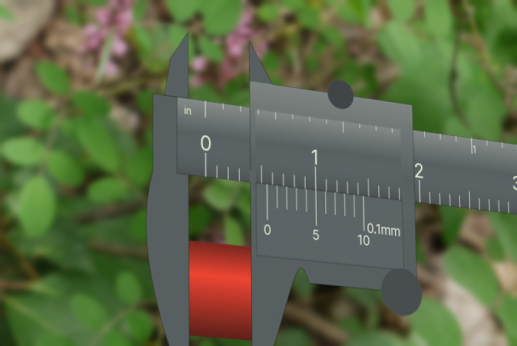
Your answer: 5.5mm
